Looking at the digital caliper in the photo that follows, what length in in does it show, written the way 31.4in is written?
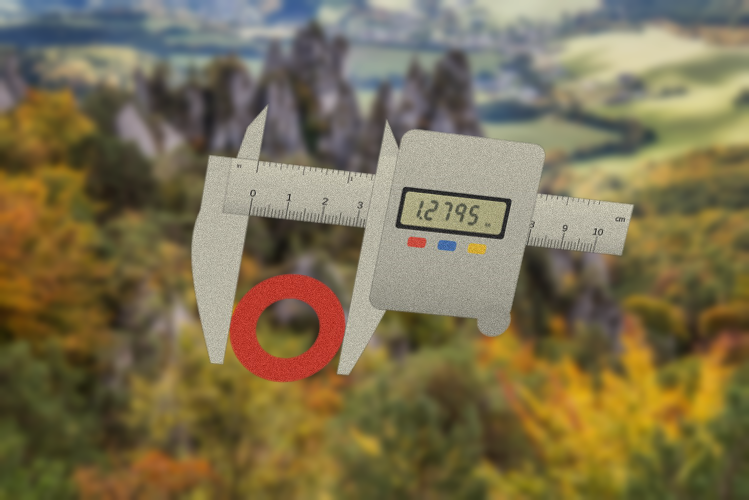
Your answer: 1.2795in
